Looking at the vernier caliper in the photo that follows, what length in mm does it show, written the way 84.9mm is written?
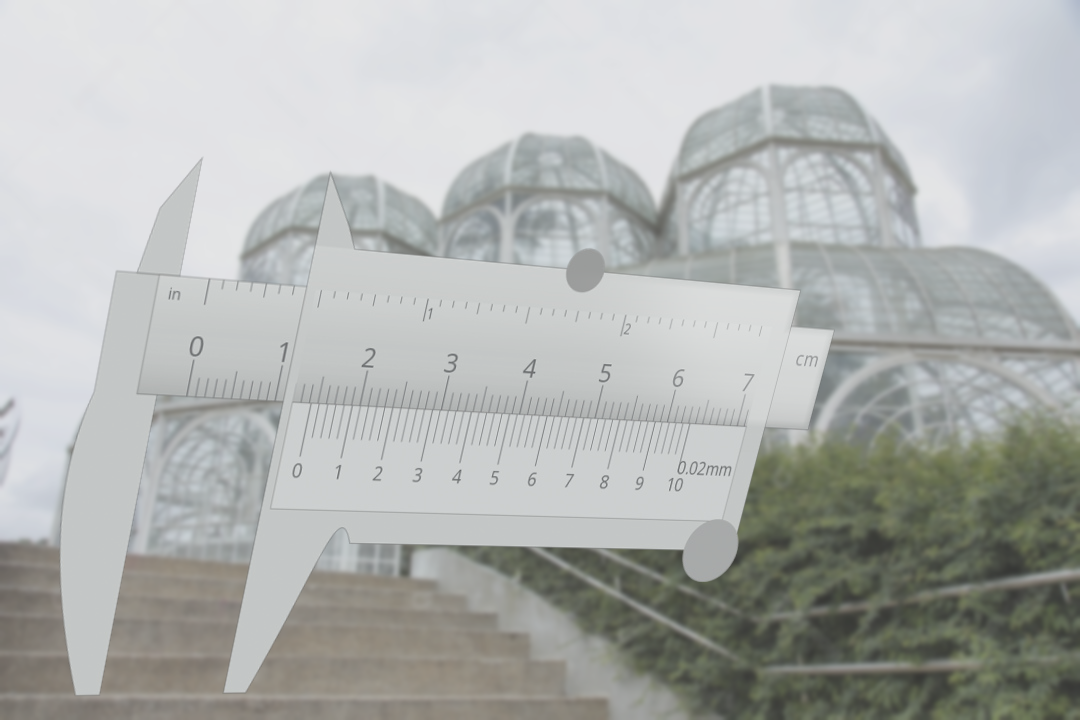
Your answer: 14.2mm
